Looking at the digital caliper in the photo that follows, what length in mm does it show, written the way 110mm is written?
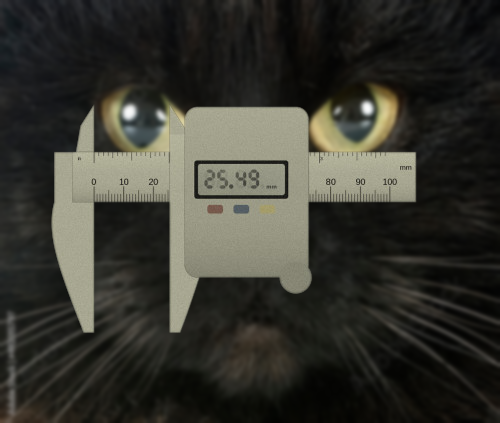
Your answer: 25.49mm
